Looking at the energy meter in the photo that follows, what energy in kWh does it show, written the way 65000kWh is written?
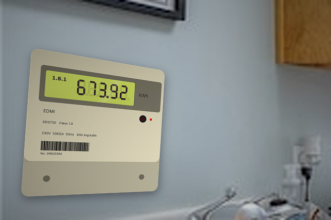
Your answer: 673.92kWh
